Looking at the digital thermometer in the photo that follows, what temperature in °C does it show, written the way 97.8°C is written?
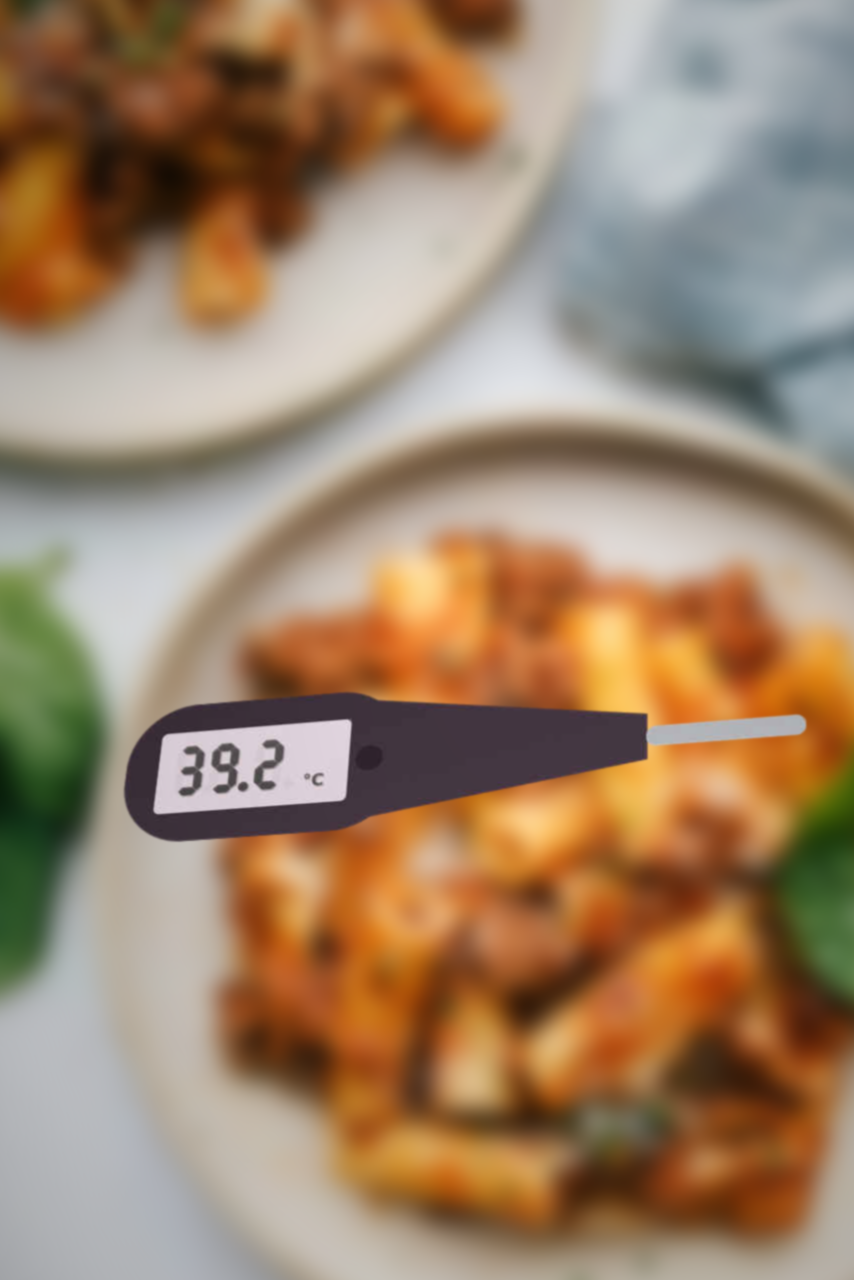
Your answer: 39.2°C
